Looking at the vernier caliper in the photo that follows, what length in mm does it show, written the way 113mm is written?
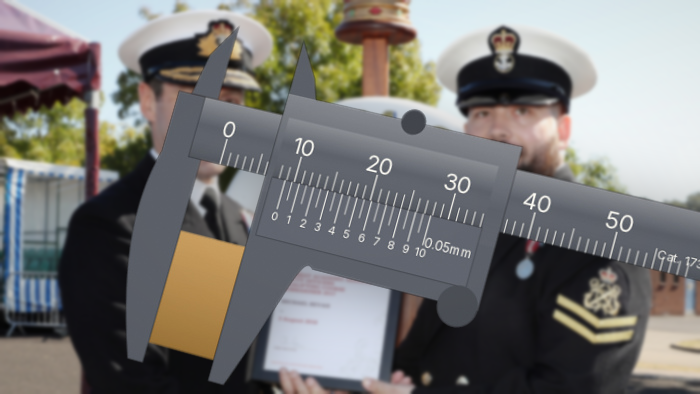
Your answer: 8.8mm
